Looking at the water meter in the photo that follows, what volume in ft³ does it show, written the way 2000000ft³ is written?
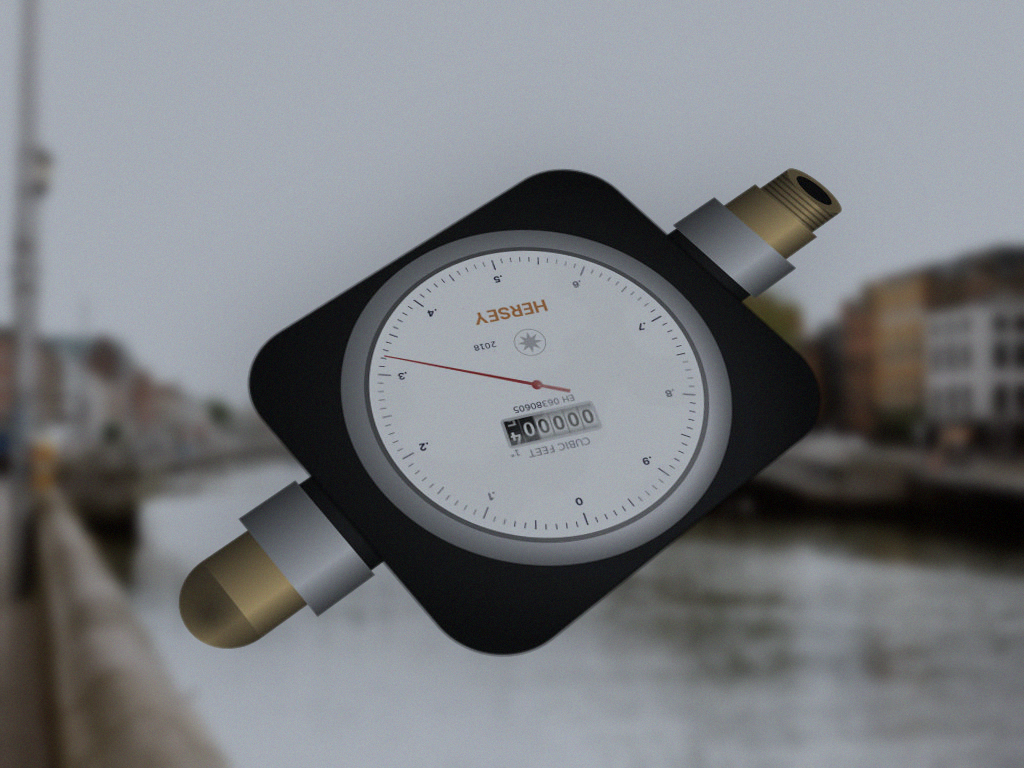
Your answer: 4.32ft³
